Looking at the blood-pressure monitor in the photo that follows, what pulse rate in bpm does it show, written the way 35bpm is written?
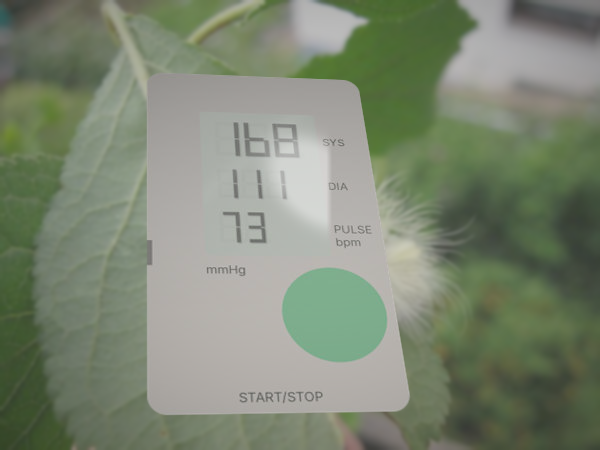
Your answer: 73bpm
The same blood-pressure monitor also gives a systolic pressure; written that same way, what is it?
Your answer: 168mmHg
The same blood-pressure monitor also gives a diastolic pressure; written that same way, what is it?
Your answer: 111mmHg
